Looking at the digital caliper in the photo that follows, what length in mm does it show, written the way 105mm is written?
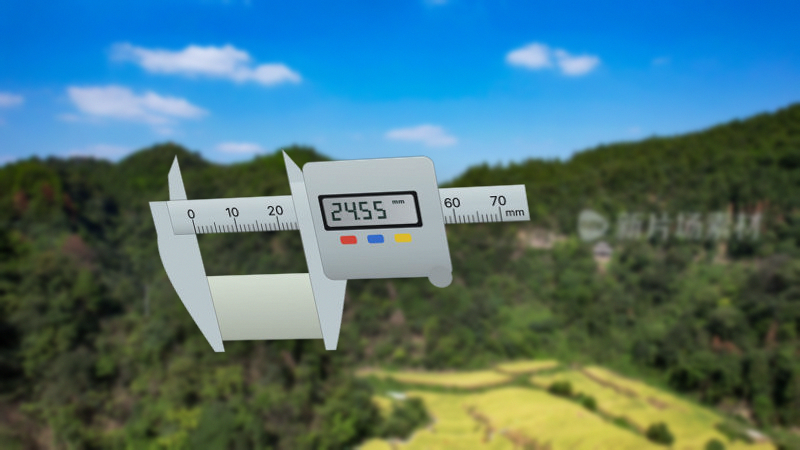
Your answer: 24.55mm
